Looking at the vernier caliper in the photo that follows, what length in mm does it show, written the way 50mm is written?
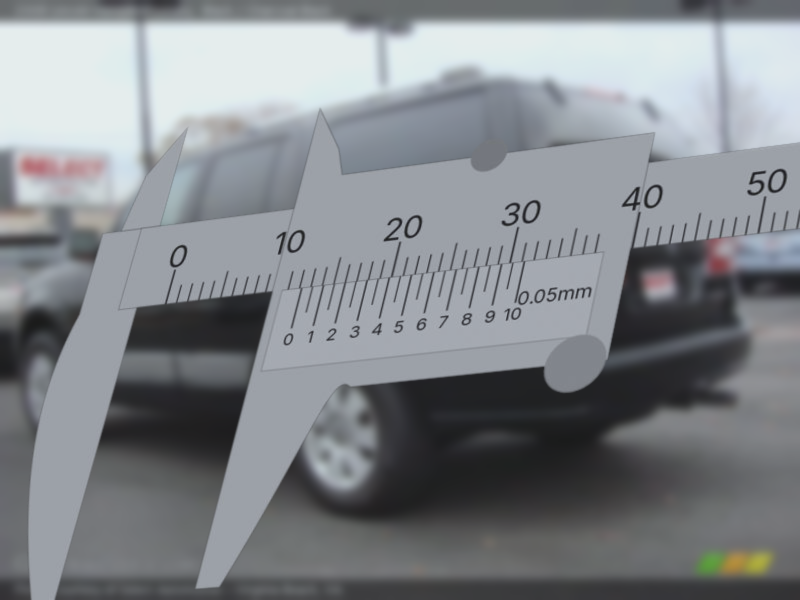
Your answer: 12.2mm
